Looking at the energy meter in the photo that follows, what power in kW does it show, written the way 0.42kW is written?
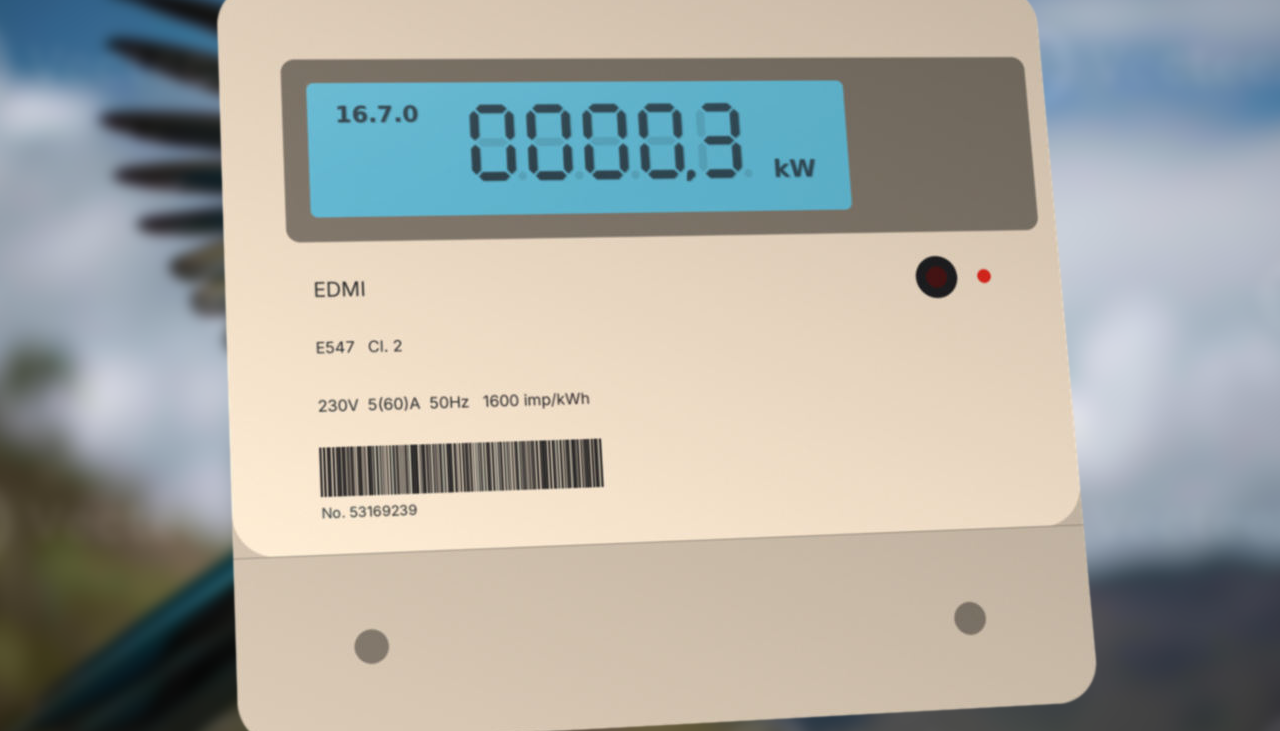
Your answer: 0.3kW
